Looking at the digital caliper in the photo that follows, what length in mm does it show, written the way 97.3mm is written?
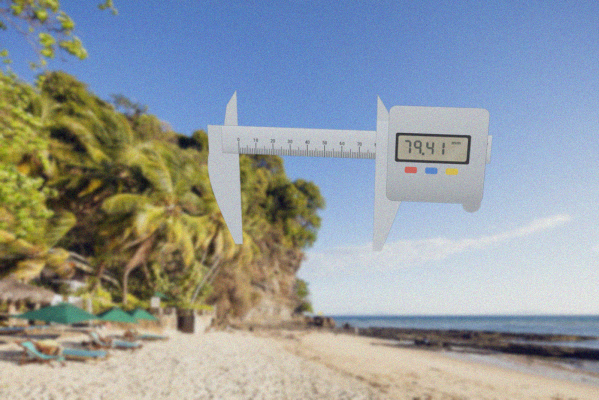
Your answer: 79.41mm
